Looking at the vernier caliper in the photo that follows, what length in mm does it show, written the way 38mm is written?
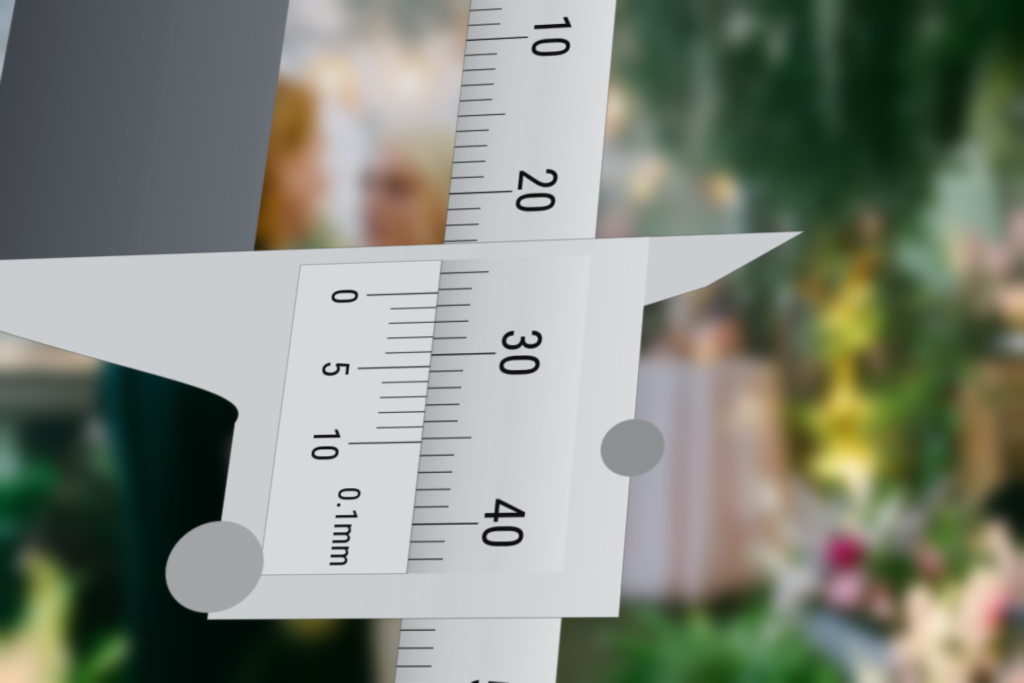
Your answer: 26.2mm
